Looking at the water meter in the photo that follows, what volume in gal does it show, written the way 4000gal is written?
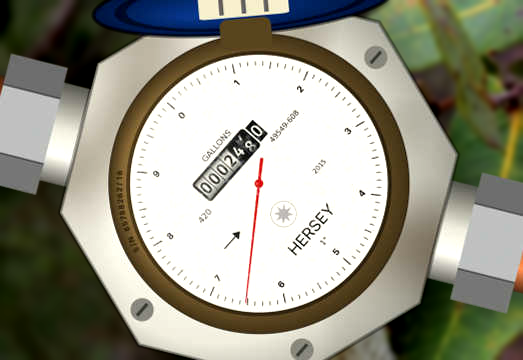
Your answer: 2476.5gal
